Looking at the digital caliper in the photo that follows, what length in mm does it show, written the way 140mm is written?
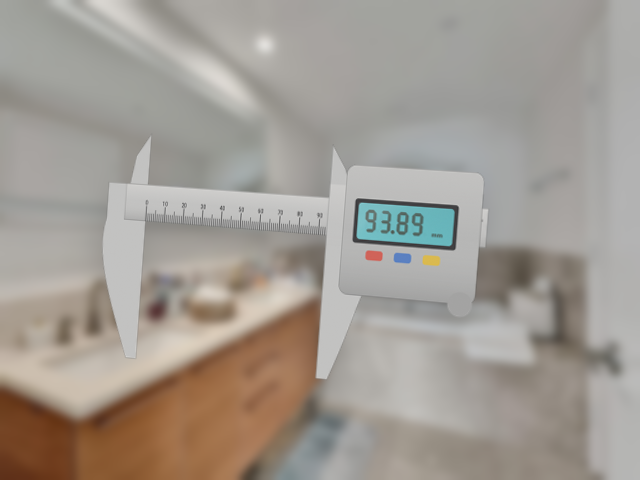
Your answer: 93.89mm
